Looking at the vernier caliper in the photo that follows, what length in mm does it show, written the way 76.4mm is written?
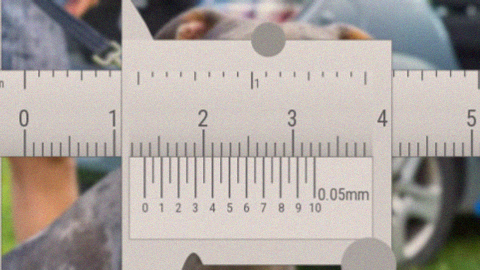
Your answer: 13.4mm
